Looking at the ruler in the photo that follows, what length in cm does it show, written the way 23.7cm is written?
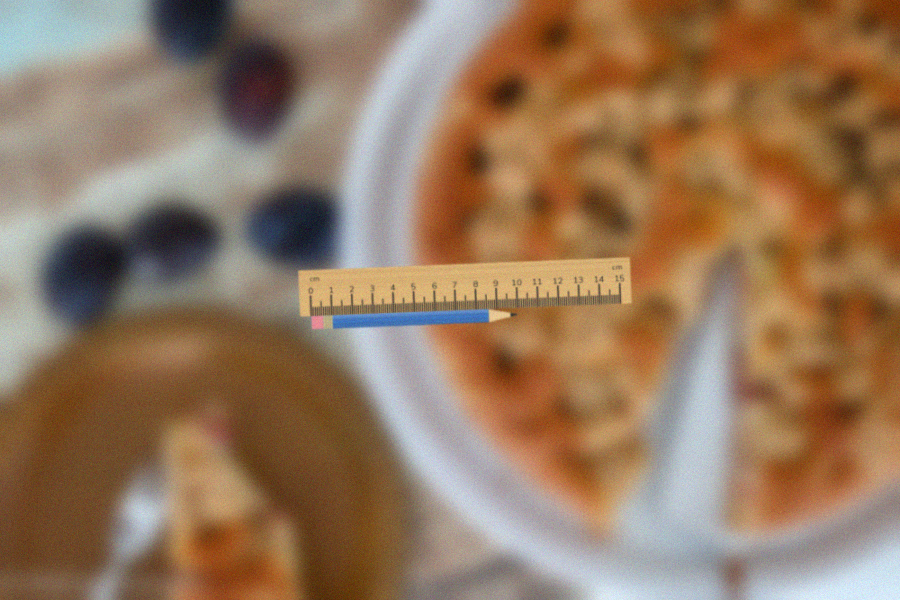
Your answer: 10cm
